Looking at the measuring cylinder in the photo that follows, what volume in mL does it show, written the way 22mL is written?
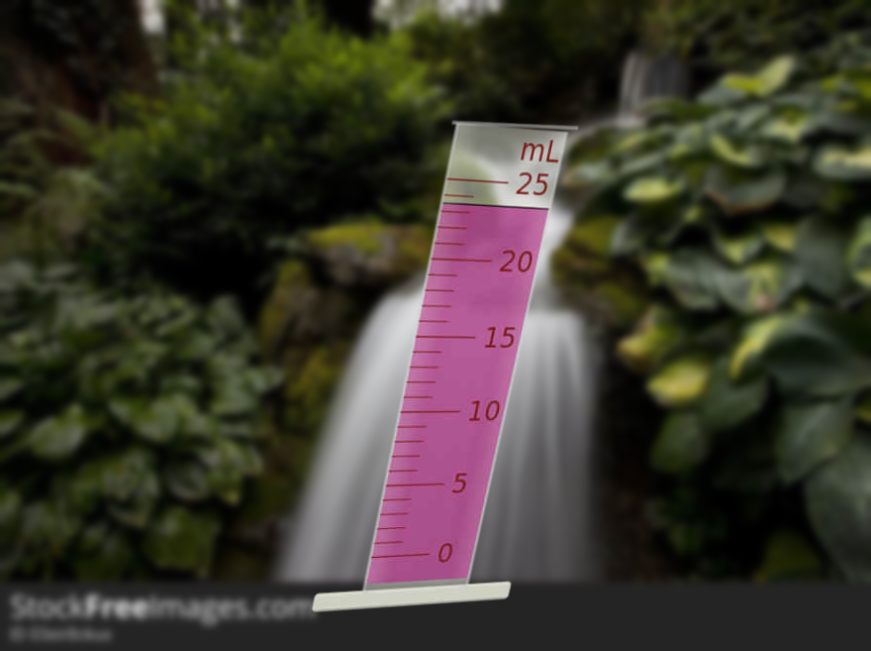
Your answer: 23.5mL
